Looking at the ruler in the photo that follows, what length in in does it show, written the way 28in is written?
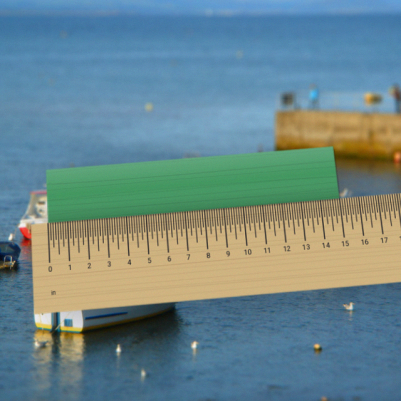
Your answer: 15in
